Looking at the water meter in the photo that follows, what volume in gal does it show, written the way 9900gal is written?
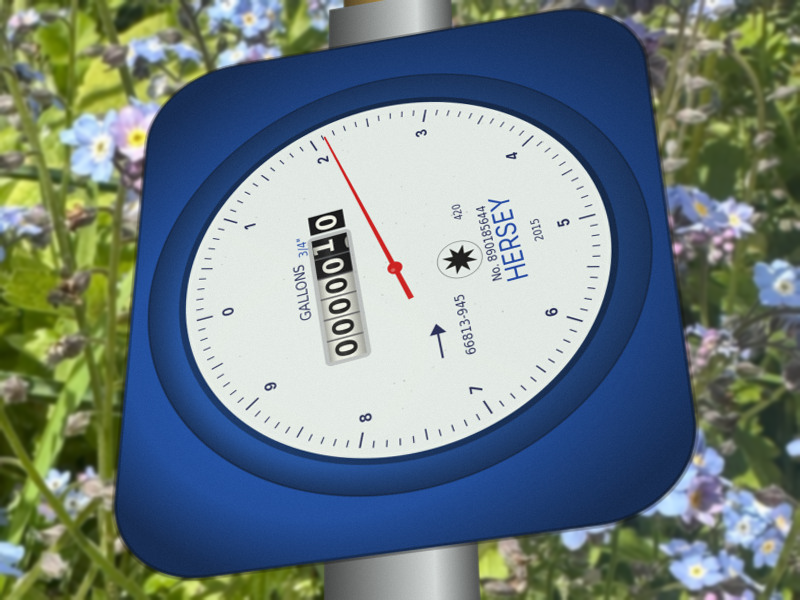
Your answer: 12.1gal
